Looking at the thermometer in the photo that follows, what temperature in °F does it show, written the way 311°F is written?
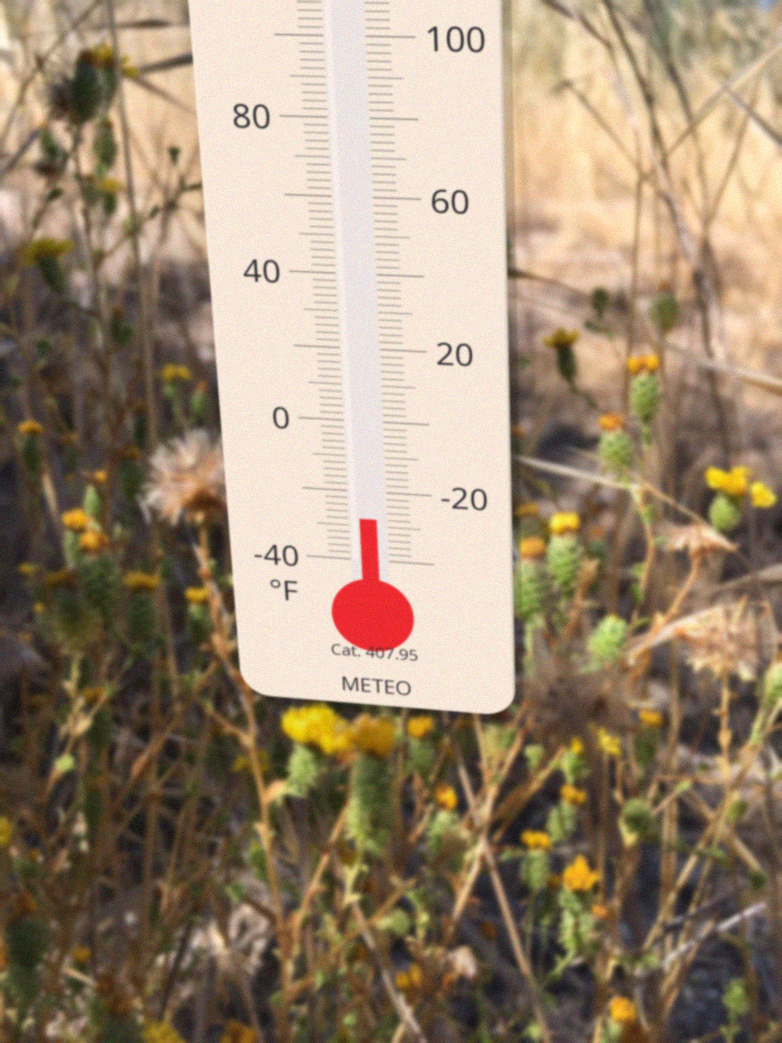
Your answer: -28°F
